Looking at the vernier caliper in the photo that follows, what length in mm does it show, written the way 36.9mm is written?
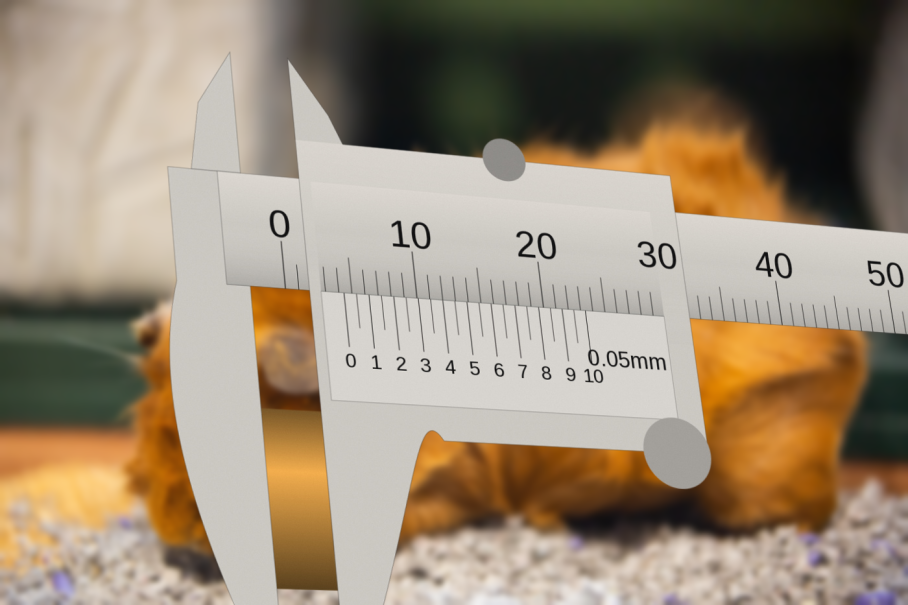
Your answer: 4.4mm
